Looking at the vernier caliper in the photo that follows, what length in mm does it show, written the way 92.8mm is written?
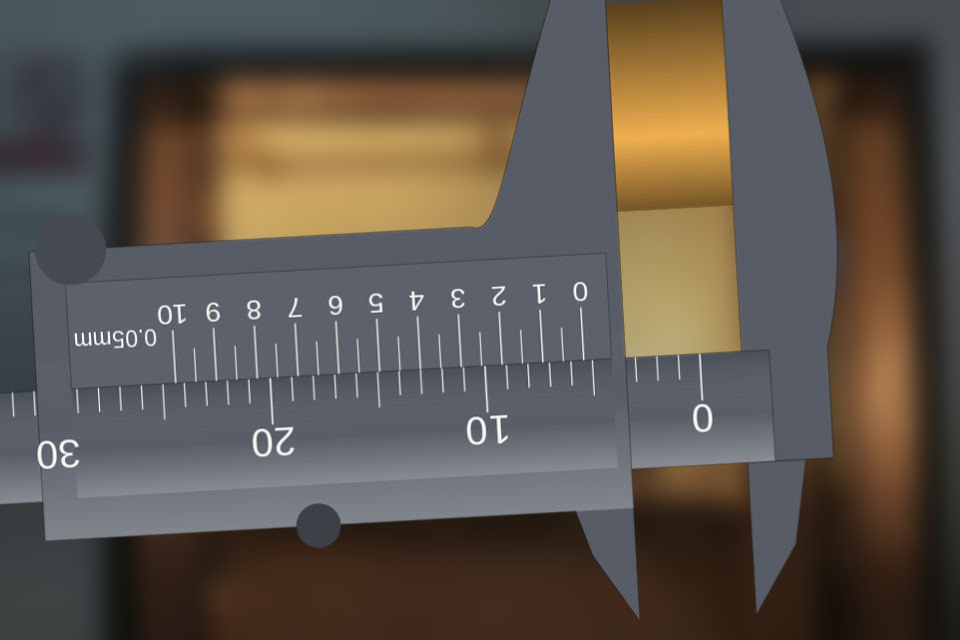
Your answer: 5.4mm
